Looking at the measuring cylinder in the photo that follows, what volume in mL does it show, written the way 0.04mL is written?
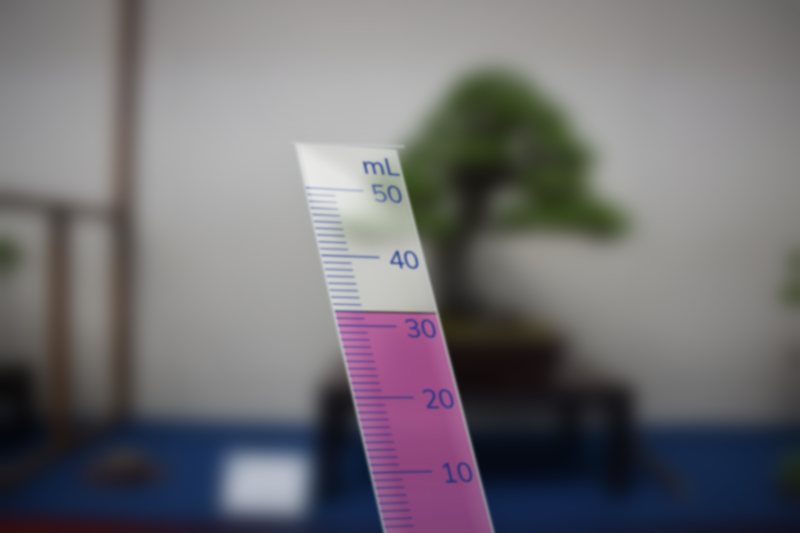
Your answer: 32mL
